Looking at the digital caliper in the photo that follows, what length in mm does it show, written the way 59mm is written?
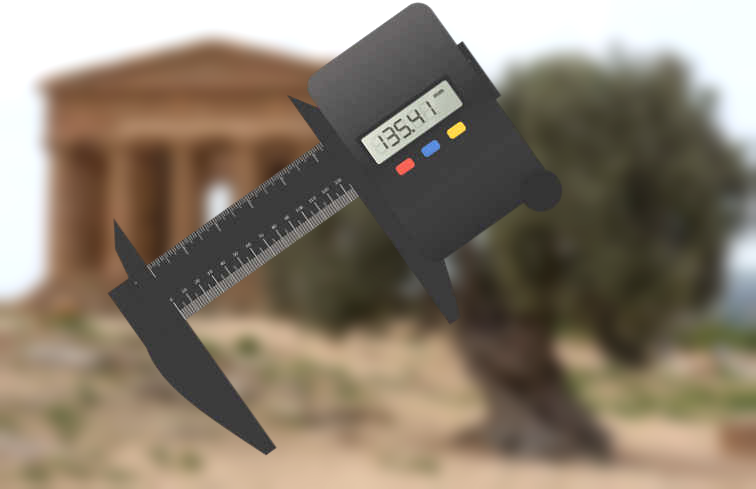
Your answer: 135.41mm
